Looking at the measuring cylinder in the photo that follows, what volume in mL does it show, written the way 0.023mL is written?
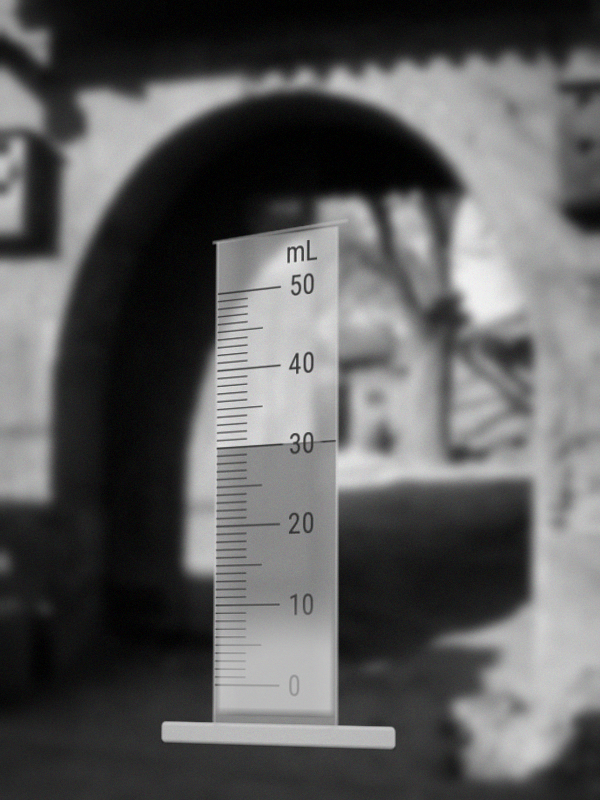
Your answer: 30mL
